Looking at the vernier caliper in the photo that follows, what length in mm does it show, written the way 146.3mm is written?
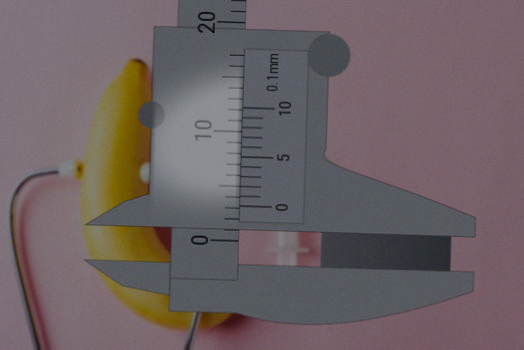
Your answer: 3.2mm
